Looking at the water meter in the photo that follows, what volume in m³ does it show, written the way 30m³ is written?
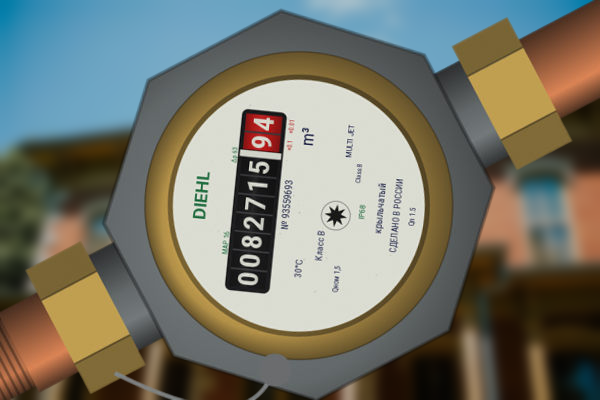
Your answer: 82715.94m³
